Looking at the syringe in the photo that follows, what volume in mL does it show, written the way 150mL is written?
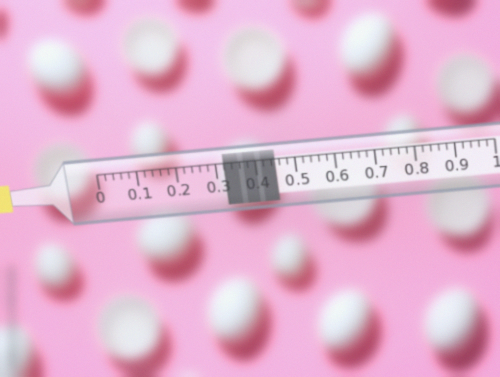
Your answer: 0.32mL
